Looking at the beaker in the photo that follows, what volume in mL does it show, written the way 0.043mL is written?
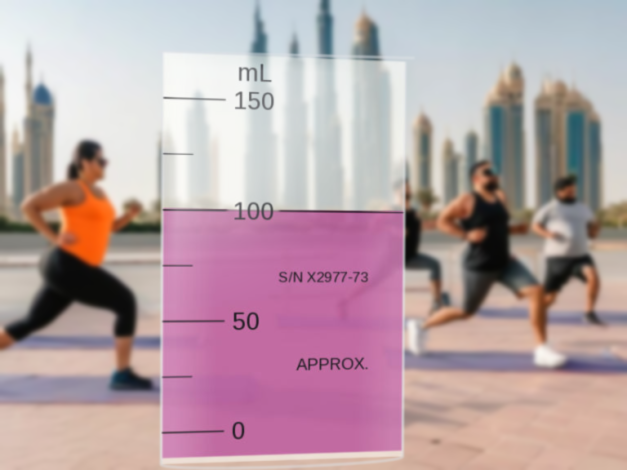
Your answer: 100mL
